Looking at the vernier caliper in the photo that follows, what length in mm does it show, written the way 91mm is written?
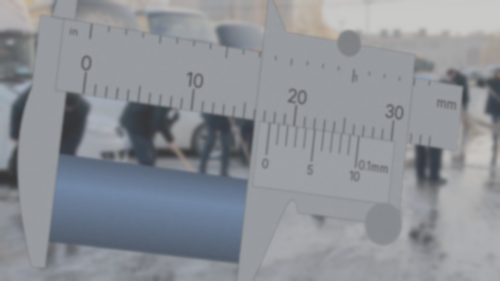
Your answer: 17.6mm
